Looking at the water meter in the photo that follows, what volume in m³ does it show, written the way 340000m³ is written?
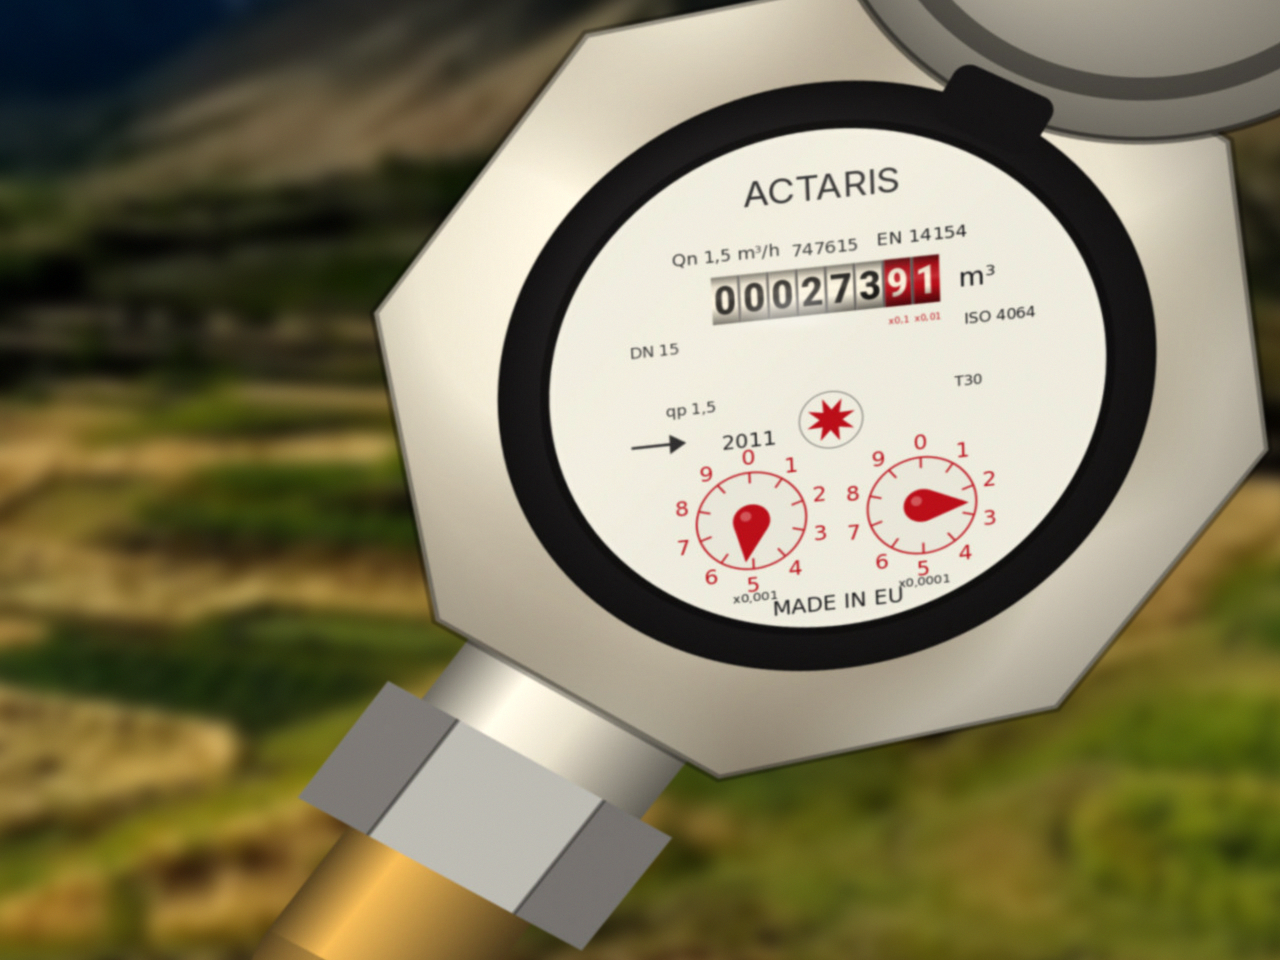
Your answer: 273.9152m³
